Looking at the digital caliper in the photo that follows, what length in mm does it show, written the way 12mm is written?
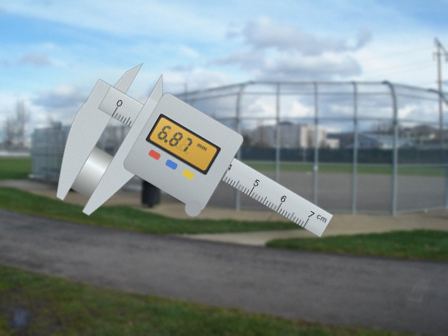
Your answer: 6.87mm
